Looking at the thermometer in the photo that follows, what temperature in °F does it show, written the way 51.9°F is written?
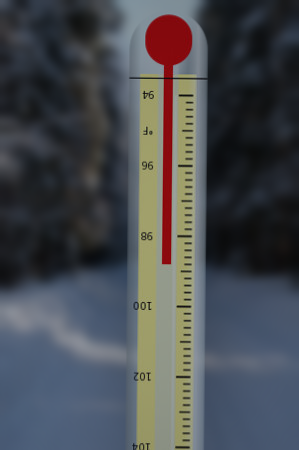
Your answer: 98.8°F
